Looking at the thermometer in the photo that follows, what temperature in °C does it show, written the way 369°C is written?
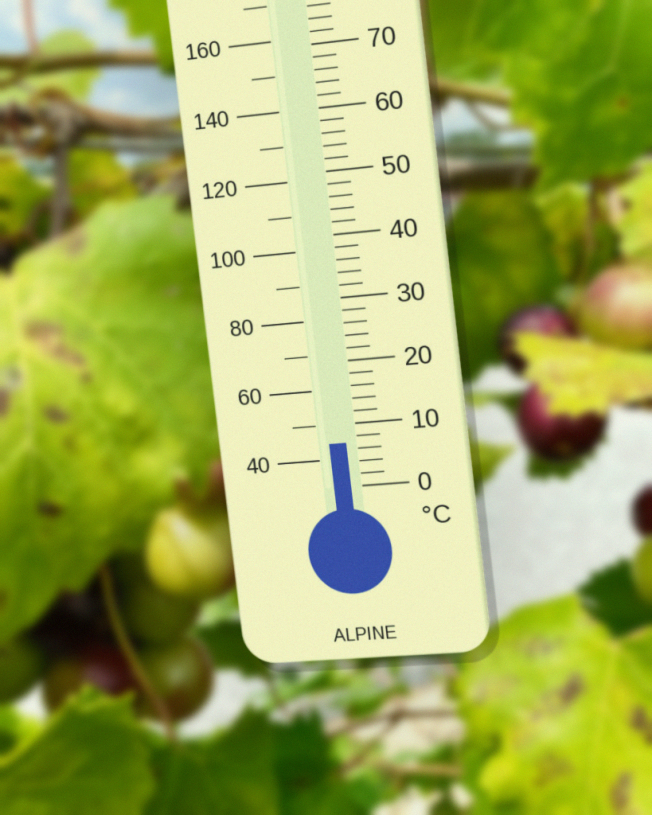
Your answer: 7°C
